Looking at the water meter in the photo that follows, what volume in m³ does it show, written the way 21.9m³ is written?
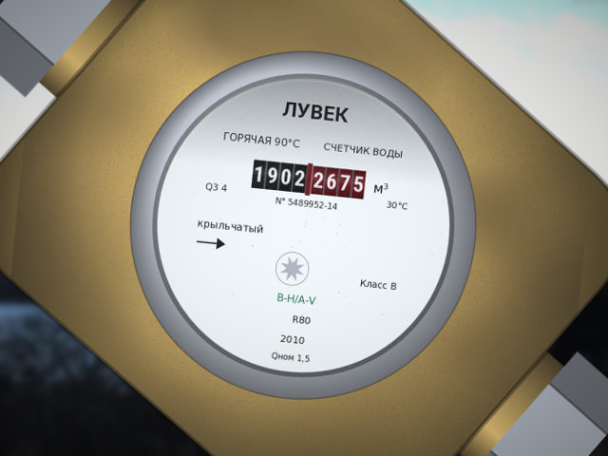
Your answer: 1902.2675m³
